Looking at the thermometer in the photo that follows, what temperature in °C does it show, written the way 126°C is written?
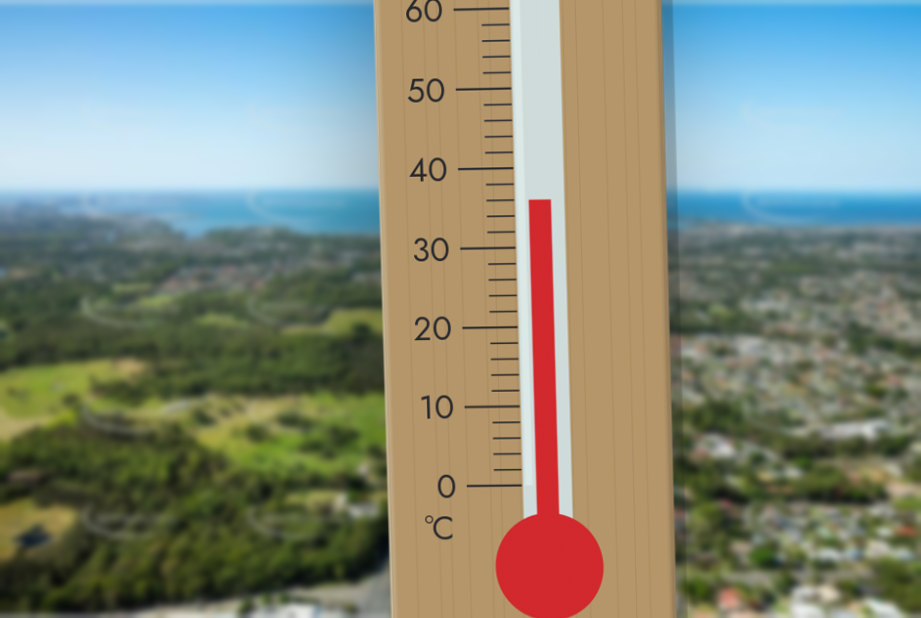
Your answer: 36°C
